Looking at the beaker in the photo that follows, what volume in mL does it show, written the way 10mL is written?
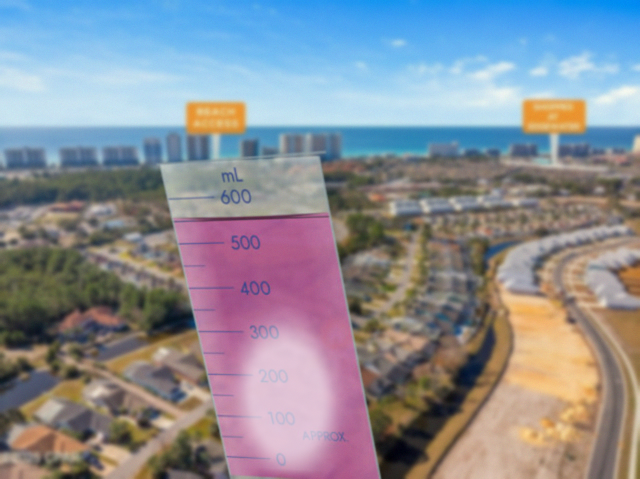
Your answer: 550mL
